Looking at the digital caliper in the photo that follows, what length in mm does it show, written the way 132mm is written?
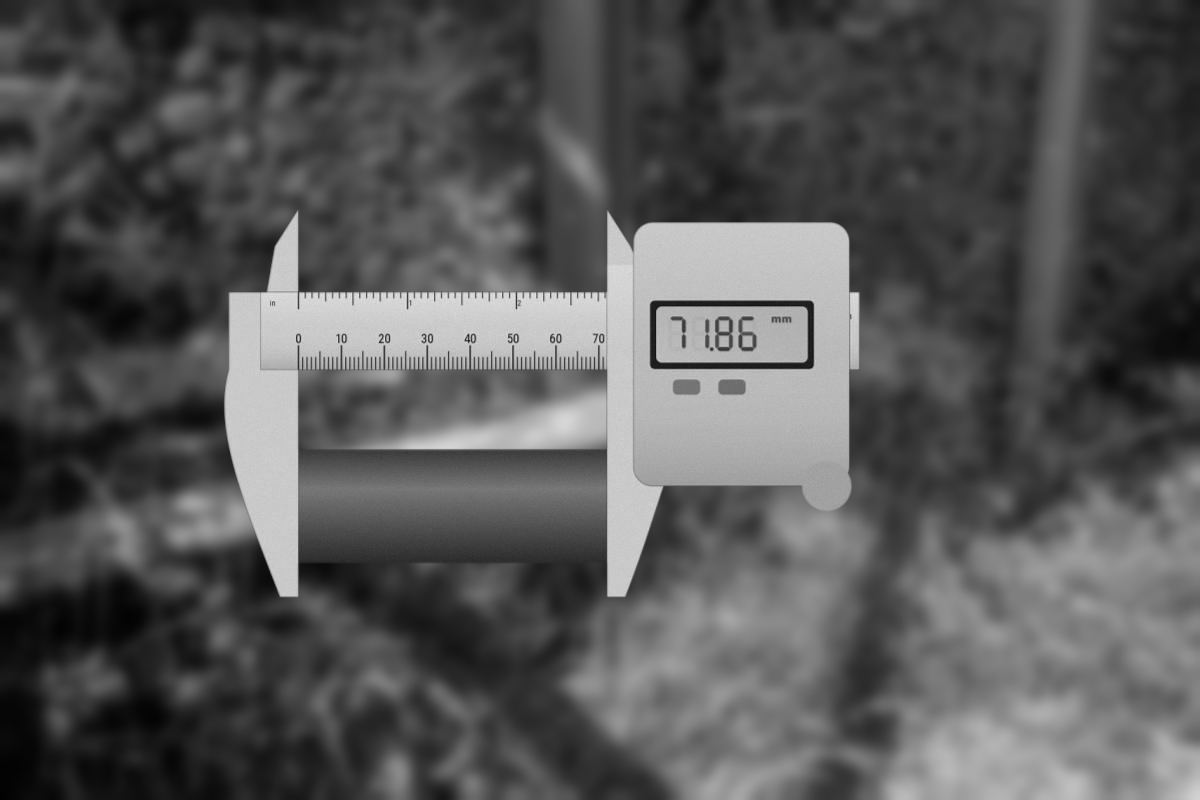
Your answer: 71.86mm
